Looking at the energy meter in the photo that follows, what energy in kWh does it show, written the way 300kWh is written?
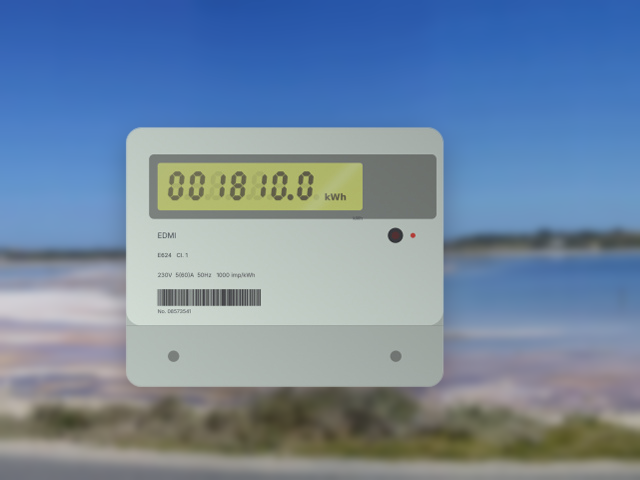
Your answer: 1810.0kWh
